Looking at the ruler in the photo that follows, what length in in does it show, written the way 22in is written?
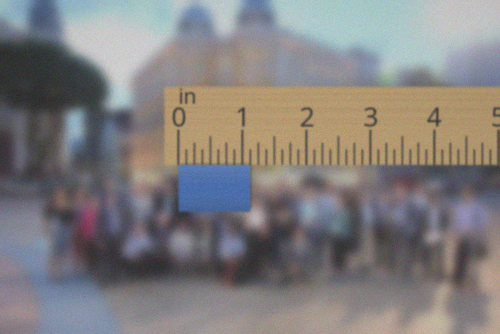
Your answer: 1.125in
